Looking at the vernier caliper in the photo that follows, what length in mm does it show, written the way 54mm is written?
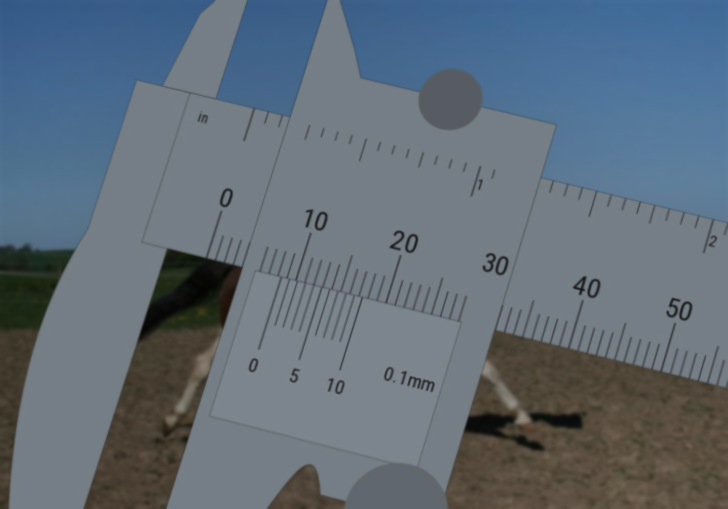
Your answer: 8.4mm
